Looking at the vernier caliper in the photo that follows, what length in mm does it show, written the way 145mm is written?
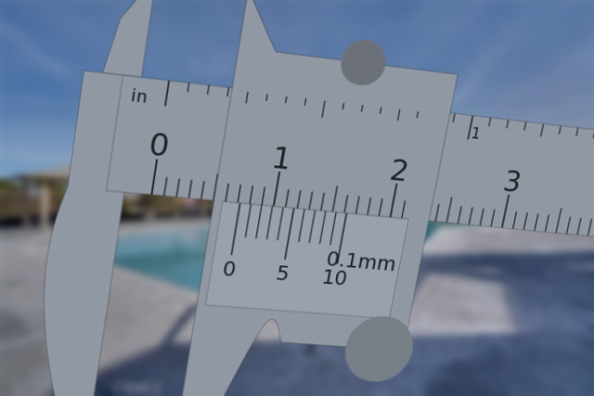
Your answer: 7.2mm
